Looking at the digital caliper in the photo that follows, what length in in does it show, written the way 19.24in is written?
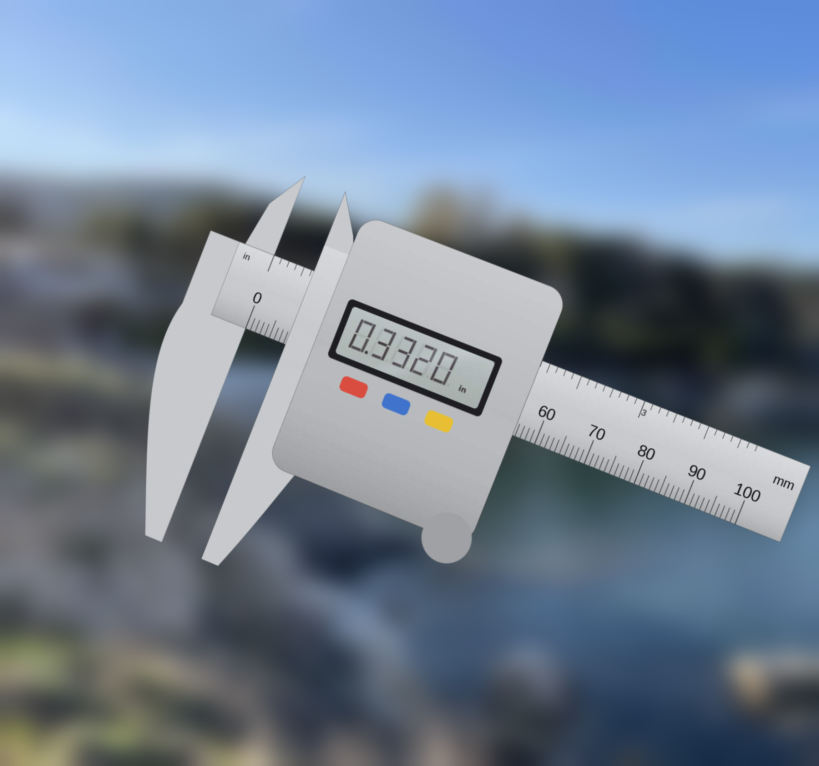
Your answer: 0.3320in
